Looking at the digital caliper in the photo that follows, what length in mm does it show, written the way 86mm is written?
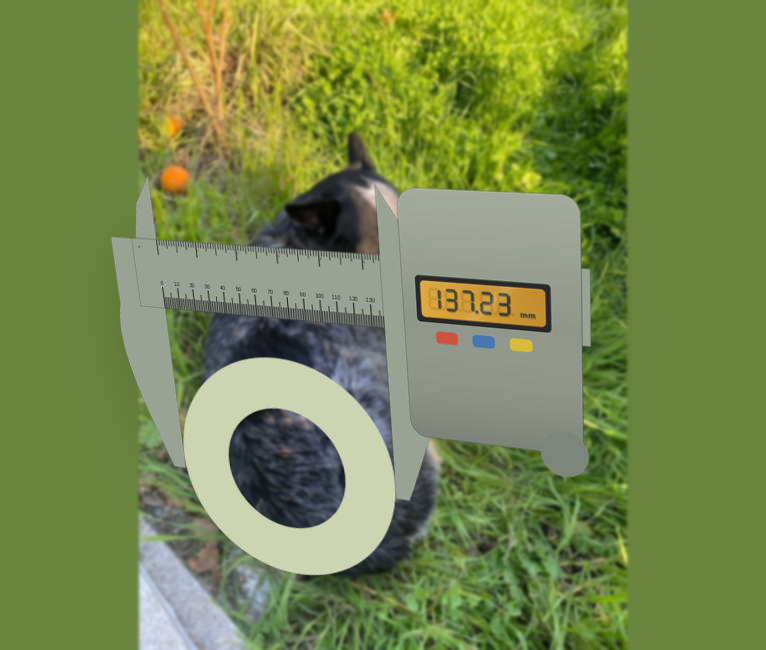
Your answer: 137.23mm
